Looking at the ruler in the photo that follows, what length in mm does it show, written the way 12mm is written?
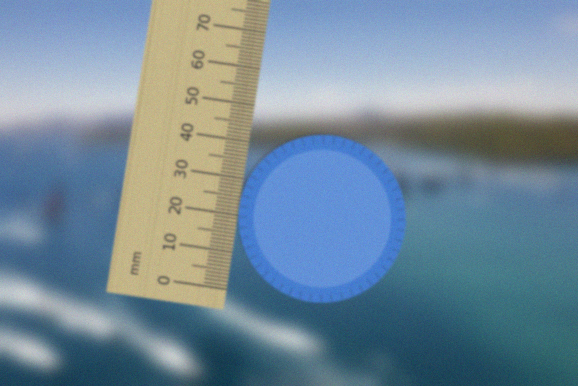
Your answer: 45mm
